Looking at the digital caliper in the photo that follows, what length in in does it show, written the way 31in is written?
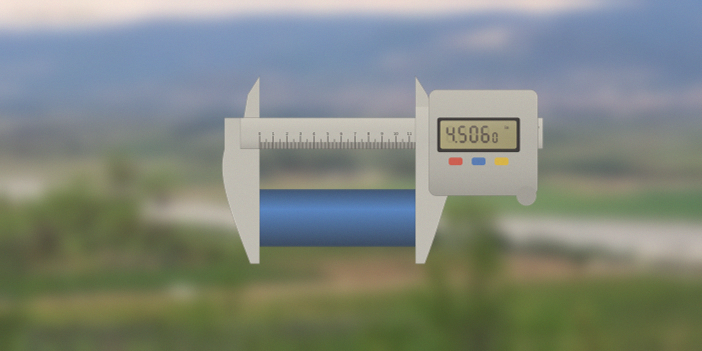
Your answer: 4.5060in
